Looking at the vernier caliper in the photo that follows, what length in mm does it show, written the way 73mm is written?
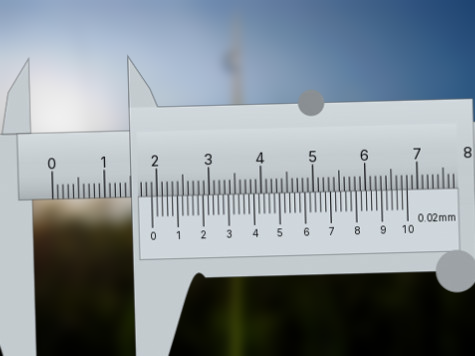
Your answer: 19.0mm
